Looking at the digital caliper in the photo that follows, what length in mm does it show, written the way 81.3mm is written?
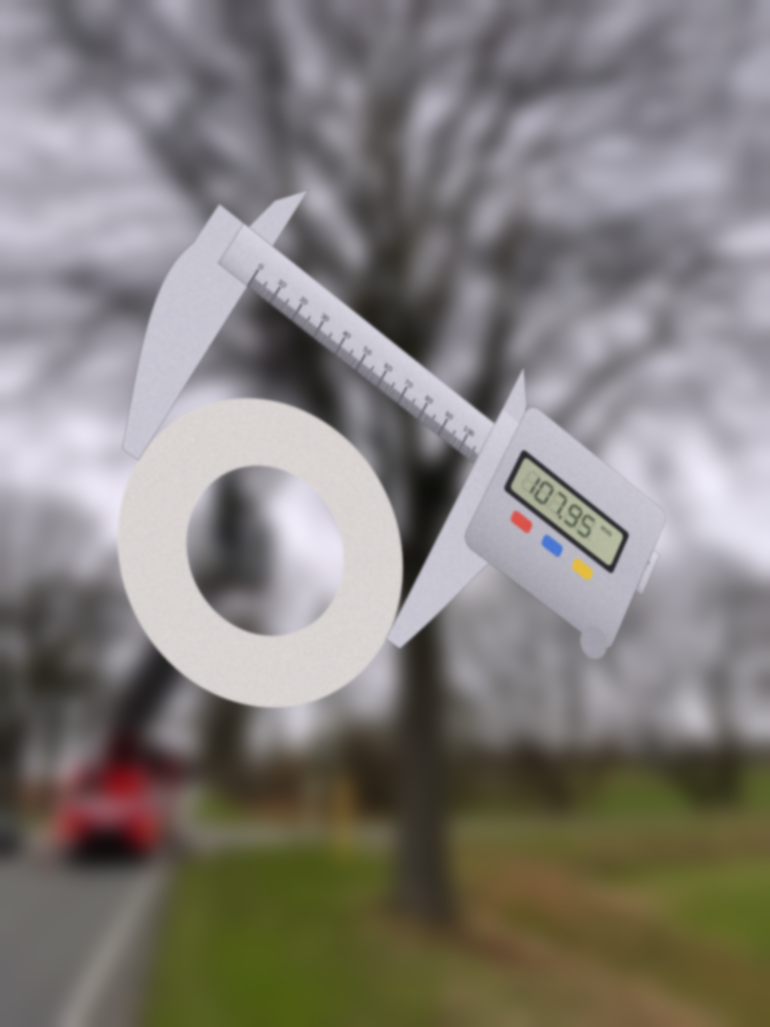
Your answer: 107.95mm
